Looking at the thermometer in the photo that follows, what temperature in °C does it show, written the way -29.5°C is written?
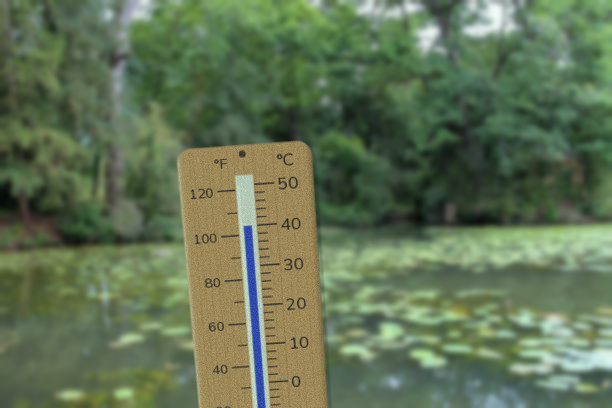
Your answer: 40°C
